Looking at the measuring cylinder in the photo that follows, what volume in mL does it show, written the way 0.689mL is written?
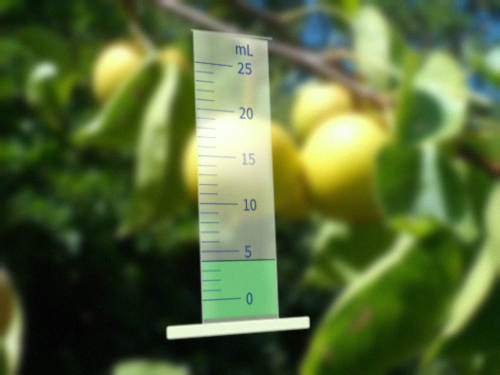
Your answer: 4mL
